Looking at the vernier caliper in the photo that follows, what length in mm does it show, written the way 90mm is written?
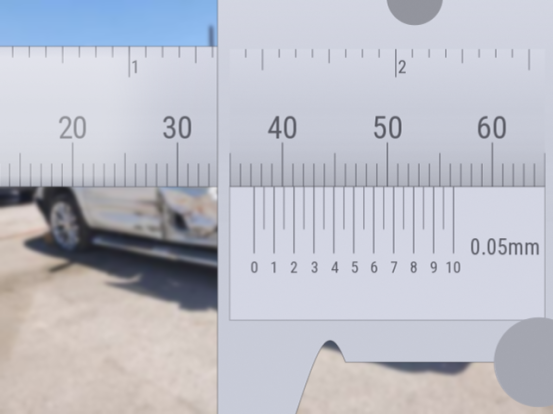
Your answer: 37.3mm
